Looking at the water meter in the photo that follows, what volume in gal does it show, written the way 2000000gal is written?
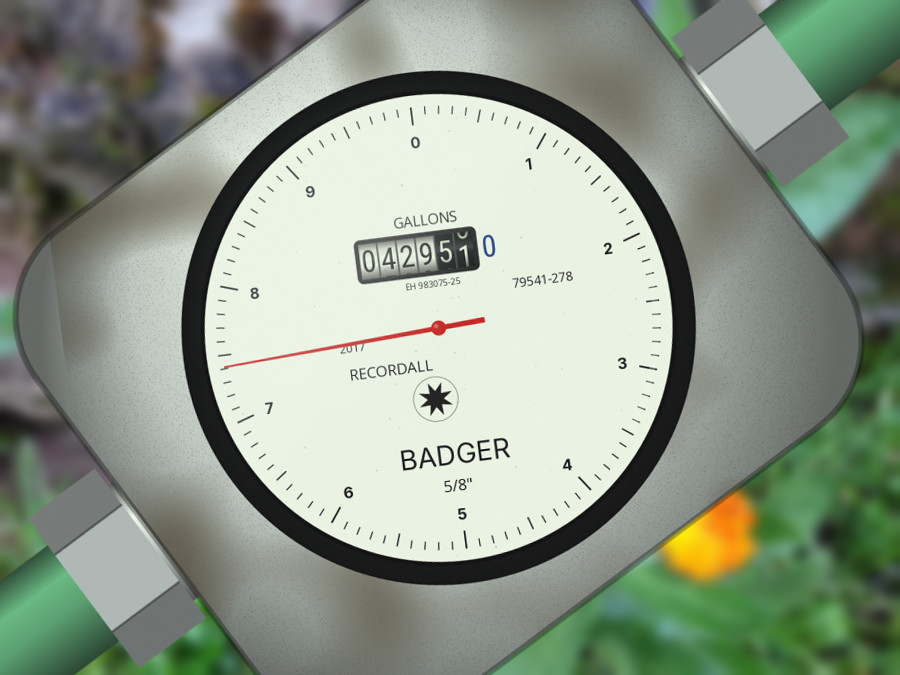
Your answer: 429507.4gal
